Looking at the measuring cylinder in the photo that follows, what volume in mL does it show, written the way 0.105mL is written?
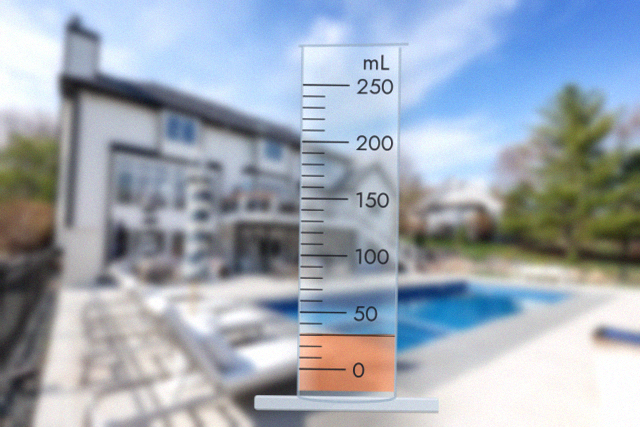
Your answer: 30mL
